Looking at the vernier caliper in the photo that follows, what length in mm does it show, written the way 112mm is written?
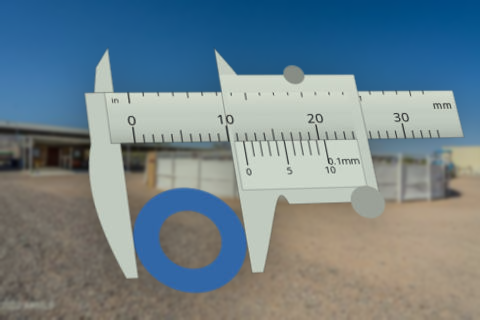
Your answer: 11.6mm
